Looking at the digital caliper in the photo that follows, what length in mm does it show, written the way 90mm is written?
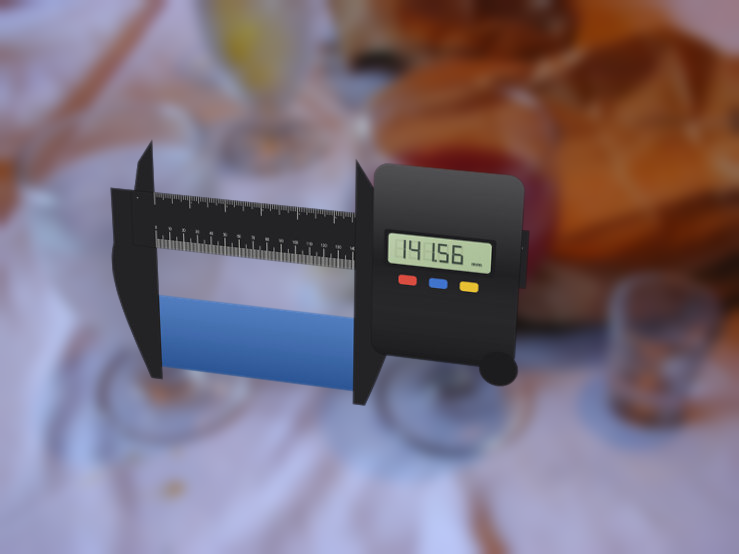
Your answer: 141.56mm
